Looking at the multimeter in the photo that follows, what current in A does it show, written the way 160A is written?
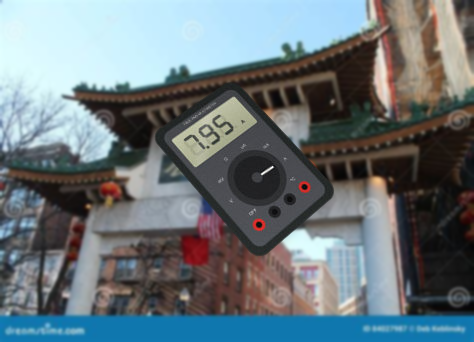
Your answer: 7.95A
